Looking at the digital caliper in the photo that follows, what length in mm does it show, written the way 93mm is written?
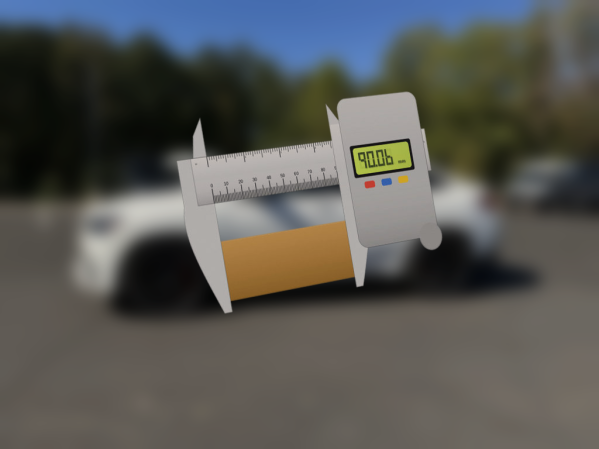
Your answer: 90.06mm
